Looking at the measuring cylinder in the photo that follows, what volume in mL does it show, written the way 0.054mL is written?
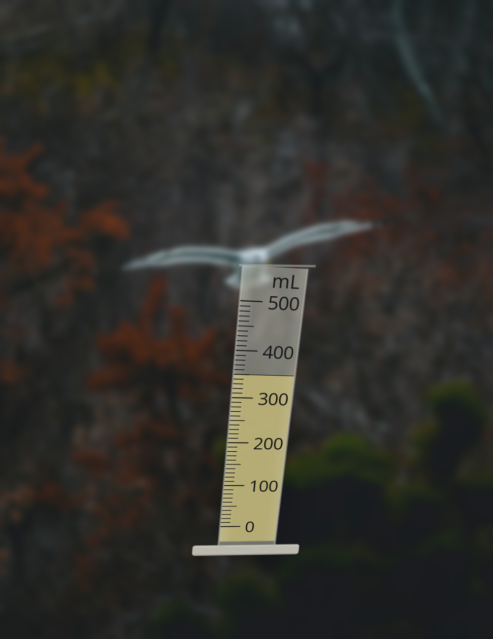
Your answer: 350mL
